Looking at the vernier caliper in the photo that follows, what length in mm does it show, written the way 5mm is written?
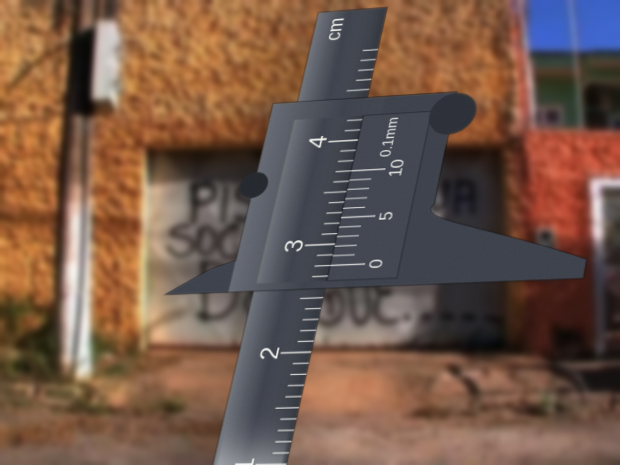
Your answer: 28.0mm
